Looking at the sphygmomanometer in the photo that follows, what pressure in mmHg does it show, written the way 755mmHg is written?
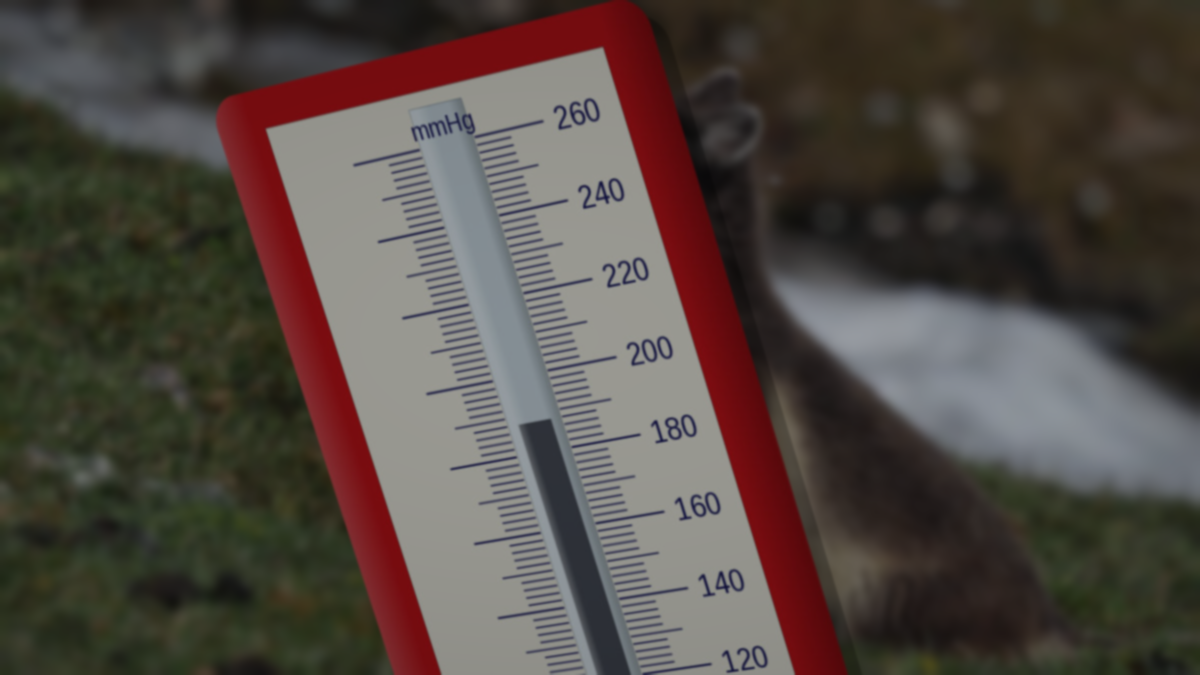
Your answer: 188mmHg
